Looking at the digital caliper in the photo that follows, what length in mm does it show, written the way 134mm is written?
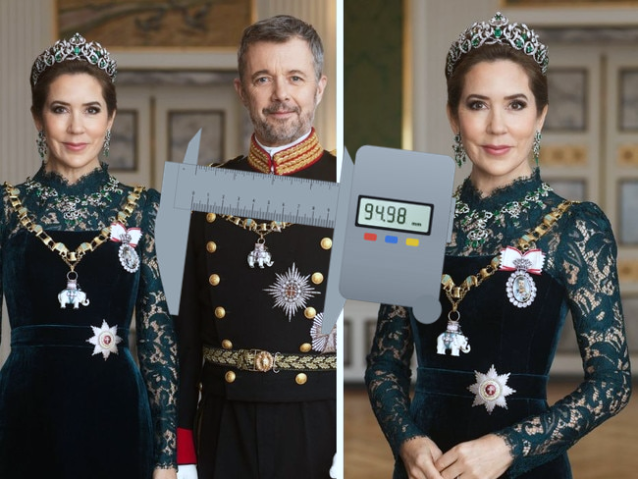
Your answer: 94.98mm
